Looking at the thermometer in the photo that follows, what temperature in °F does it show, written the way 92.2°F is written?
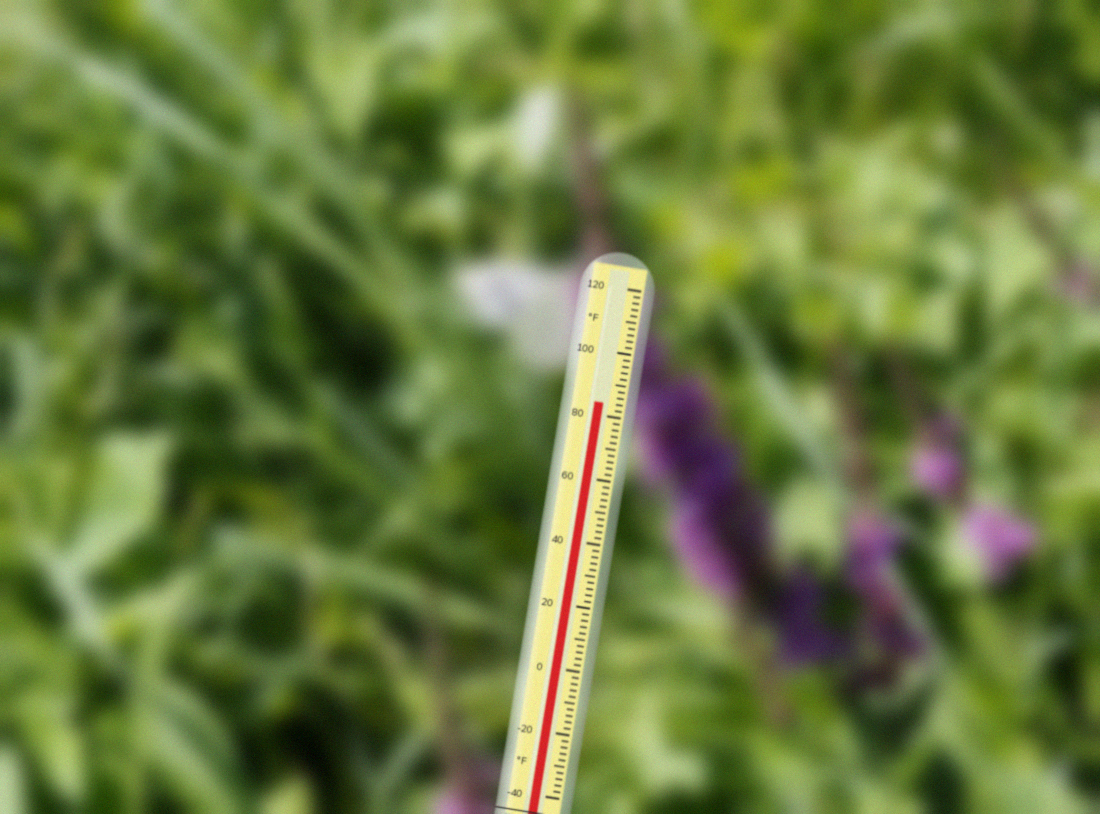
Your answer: 84°F
